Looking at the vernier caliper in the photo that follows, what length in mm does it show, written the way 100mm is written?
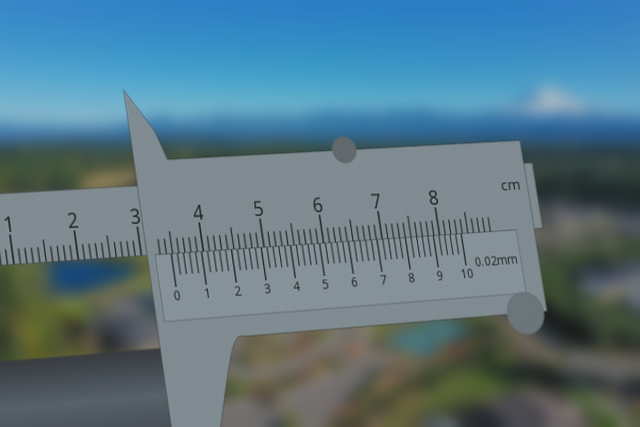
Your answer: 34.8mm
